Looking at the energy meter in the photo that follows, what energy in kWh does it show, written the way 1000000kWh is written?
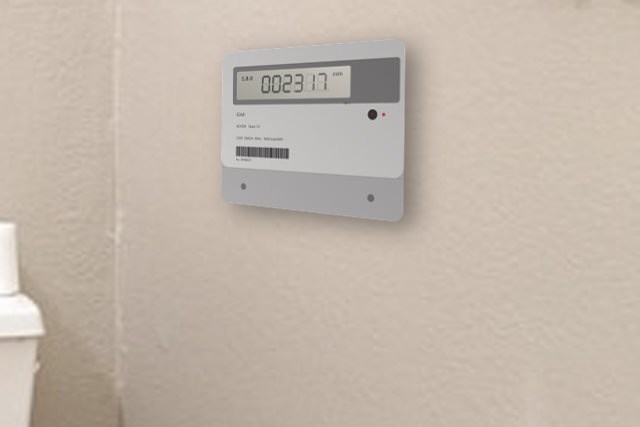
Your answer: 2317kWh
